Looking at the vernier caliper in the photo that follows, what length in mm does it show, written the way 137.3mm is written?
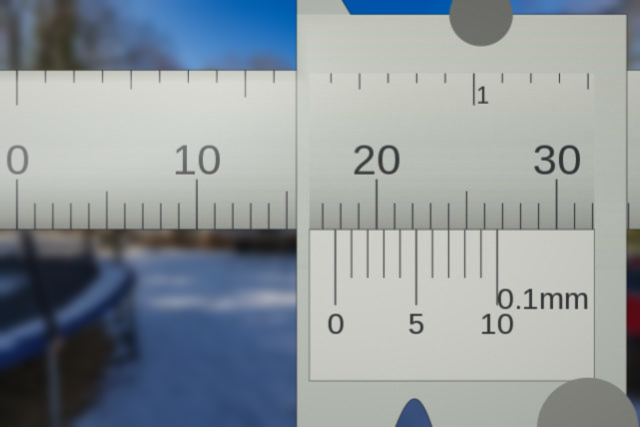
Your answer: 17.7mm
